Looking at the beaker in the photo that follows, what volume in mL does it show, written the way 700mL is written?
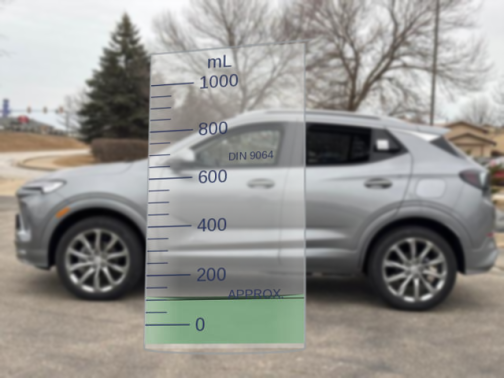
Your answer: 100mL
